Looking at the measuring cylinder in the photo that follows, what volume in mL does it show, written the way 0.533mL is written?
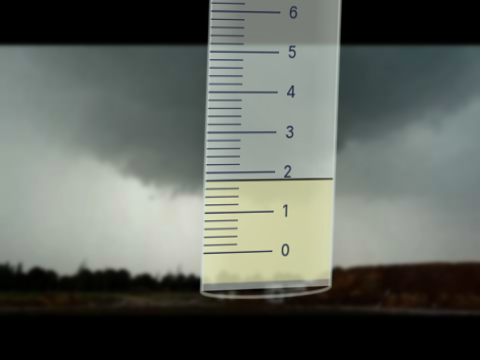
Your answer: 1.8mL
